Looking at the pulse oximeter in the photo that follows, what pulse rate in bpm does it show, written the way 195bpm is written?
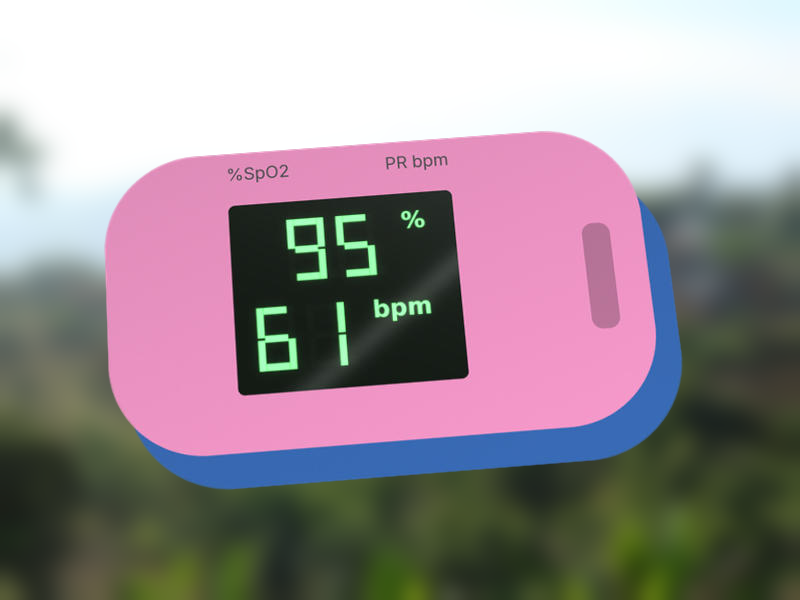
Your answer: 61bpm
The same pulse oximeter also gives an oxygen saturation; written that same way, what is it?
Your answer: 95%
